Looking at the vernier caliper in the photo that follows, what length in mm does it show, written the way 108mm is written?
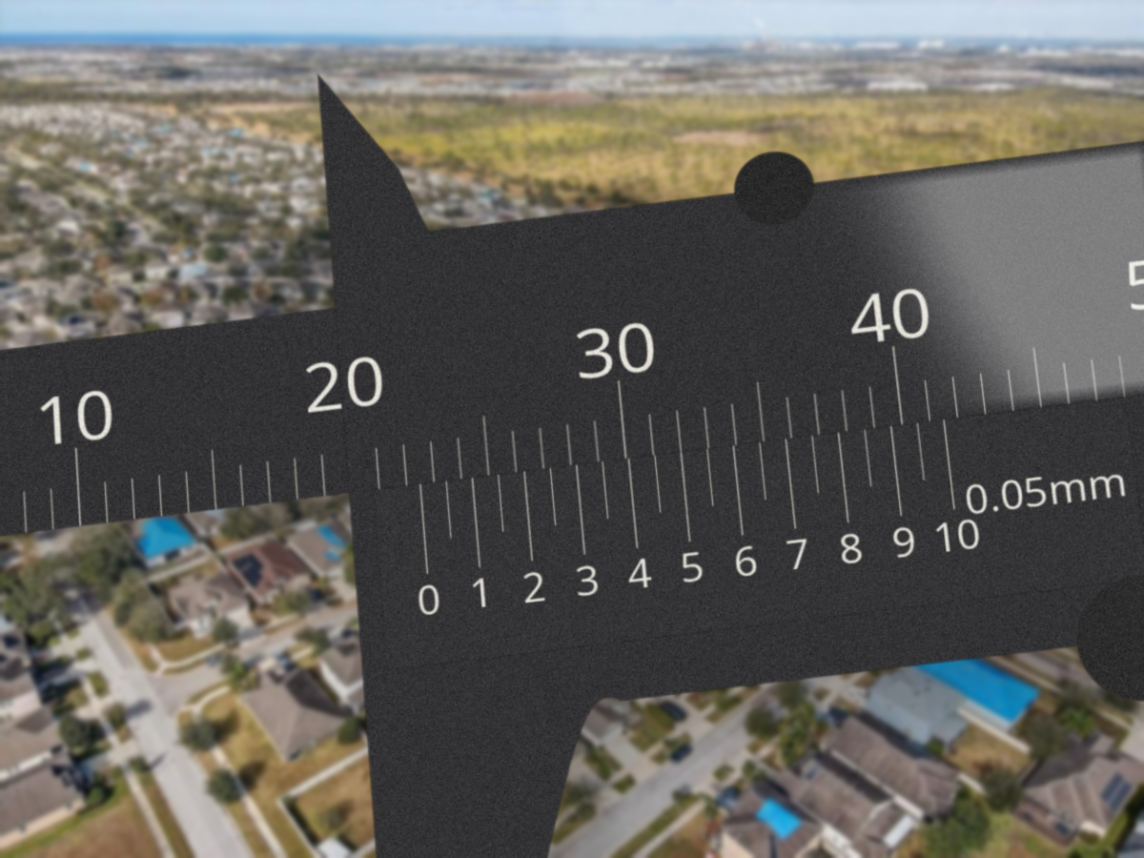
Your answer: 22.50mm
